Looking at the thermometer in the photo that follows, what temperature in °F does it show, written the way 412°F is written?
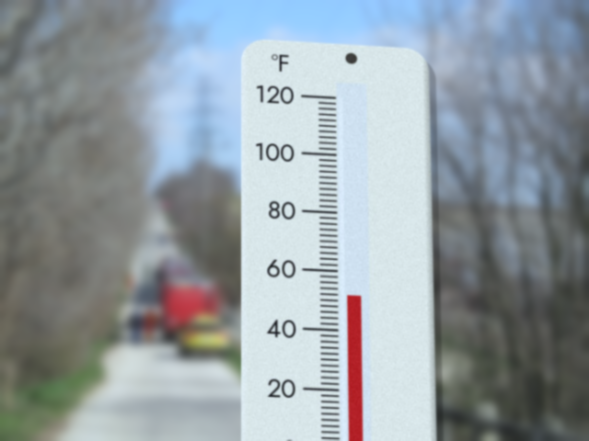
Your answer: 52°F
